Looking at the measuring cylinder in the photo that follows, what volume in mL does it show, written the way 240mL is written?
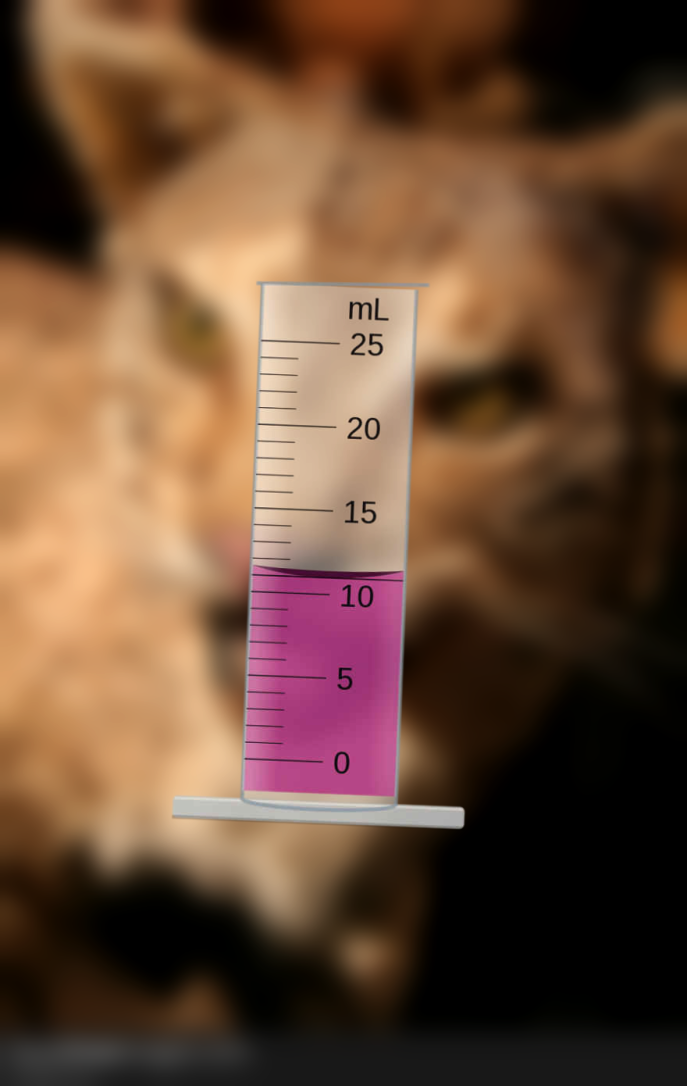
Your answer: 11mL
